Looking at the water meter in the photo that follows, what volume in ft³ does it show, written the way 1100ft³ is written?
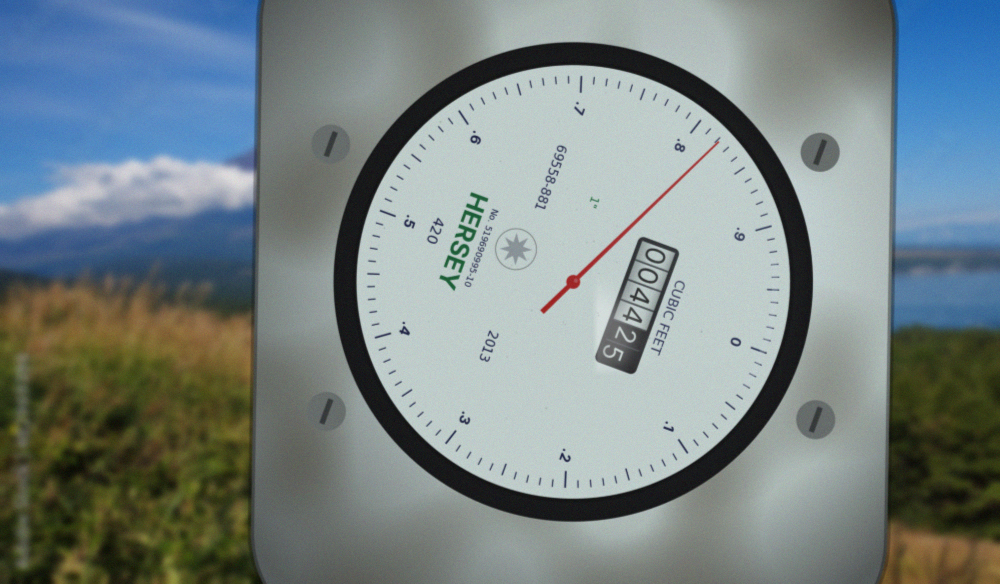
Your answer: 4424.82ft³
